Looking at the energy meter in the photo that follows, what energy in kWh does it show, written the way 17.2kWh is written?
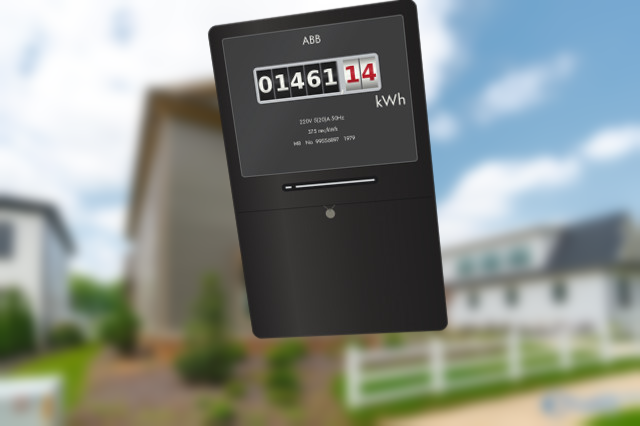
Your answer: 1461.14kWh
